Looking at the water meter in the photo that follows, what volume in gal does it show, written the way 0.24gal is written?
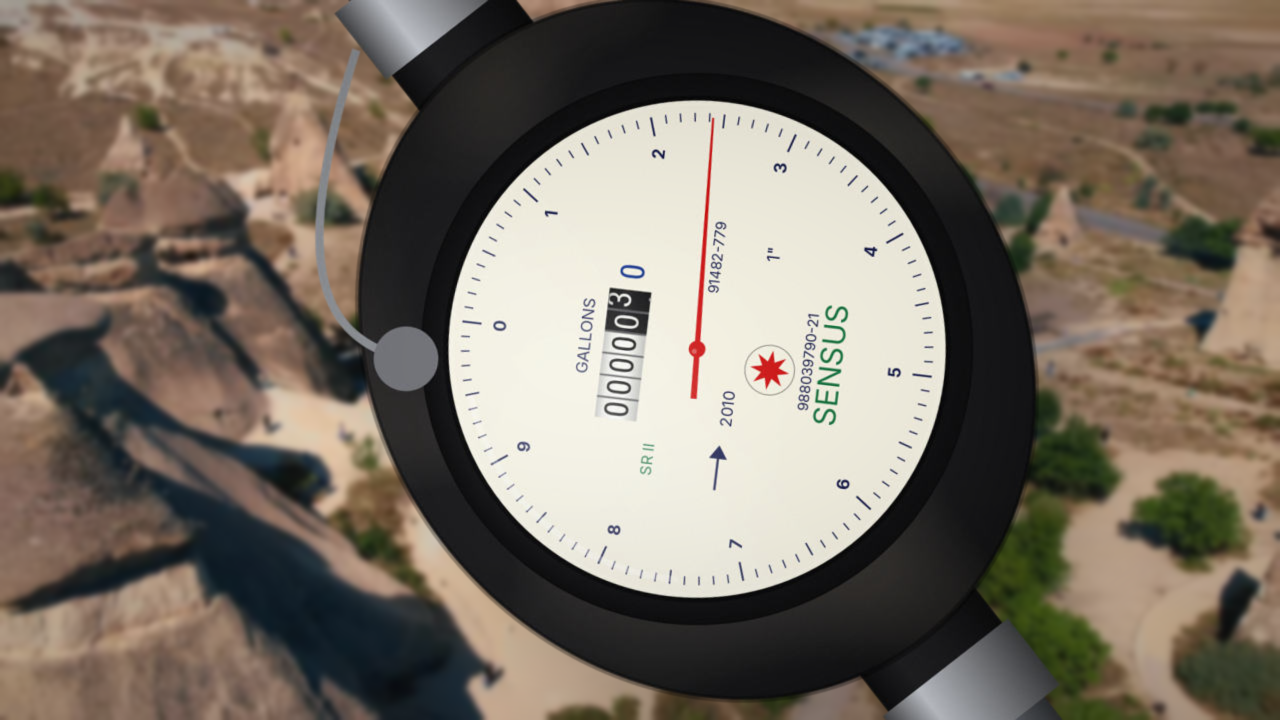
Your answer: 32.4gal
